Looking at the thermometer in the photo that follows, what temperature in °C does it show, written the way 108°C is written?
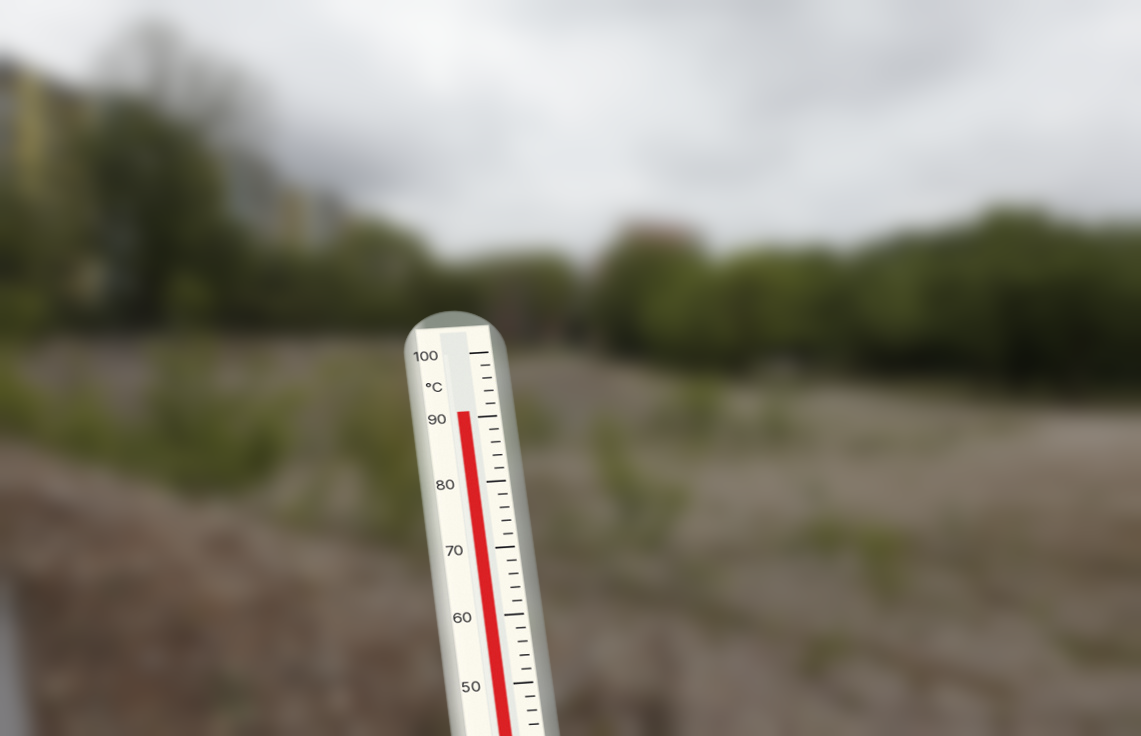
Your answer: 91°C
